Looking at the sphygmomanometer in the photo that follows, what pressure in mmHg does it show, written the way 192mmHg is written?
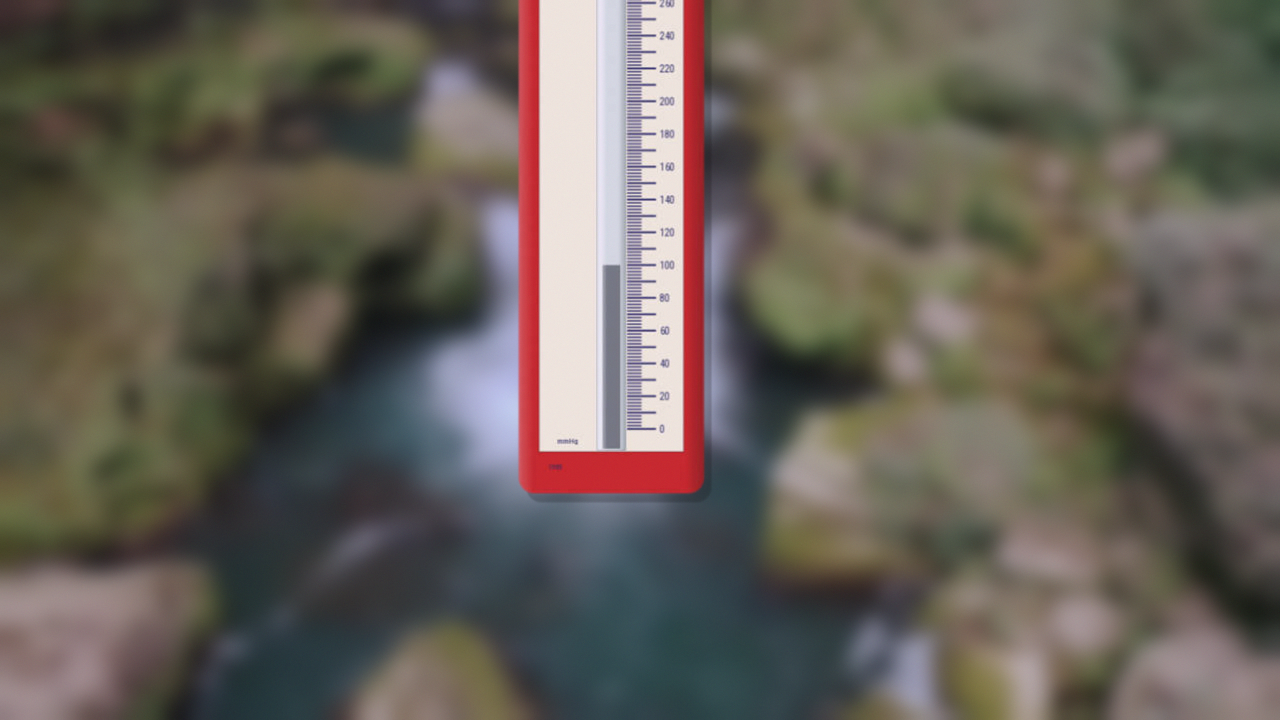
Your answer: 100mmHg
